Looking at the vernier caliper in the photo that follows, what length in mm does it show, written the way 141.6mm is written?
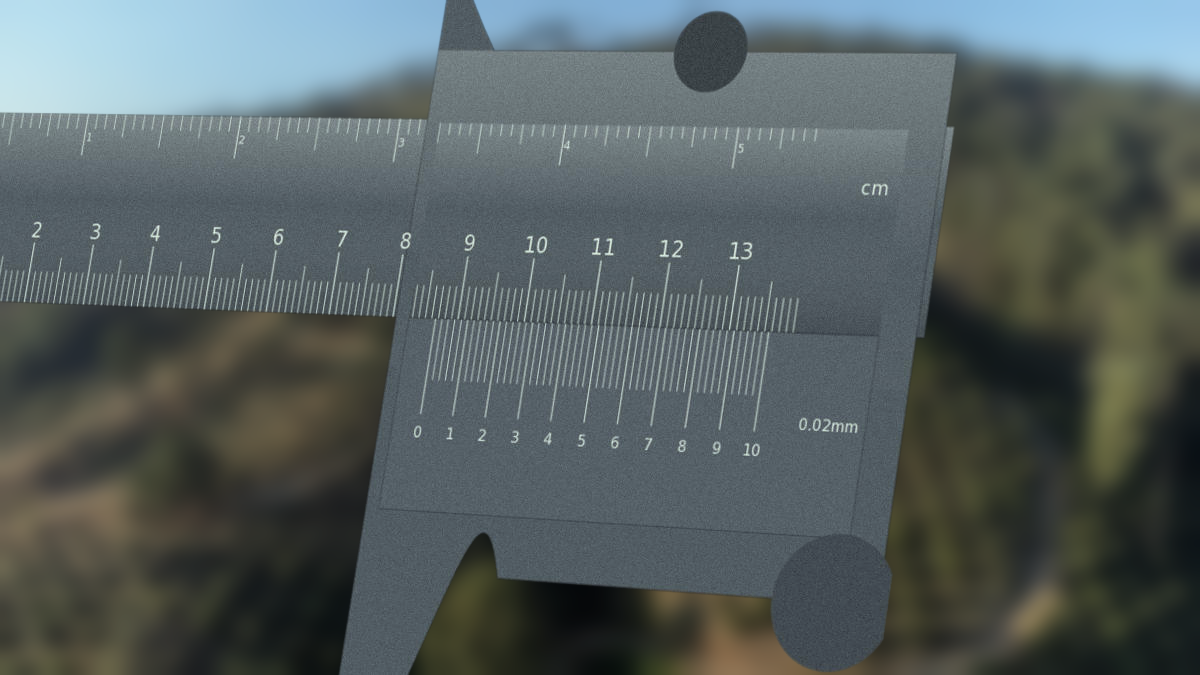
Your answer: 86.6mm
